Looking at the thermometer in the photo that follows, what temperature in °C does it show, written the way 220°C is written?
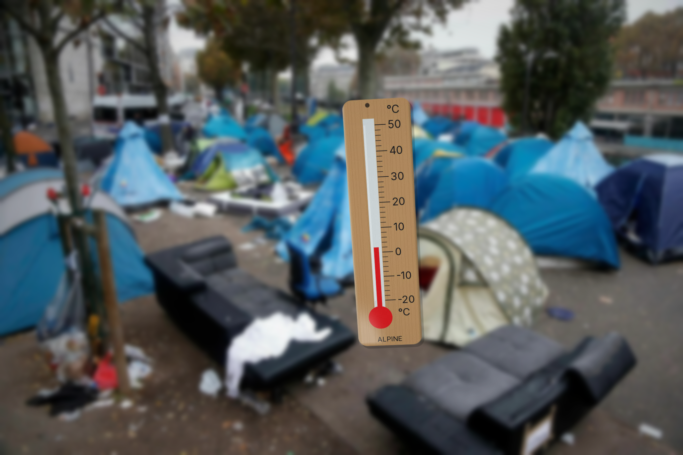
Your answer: 2°C
